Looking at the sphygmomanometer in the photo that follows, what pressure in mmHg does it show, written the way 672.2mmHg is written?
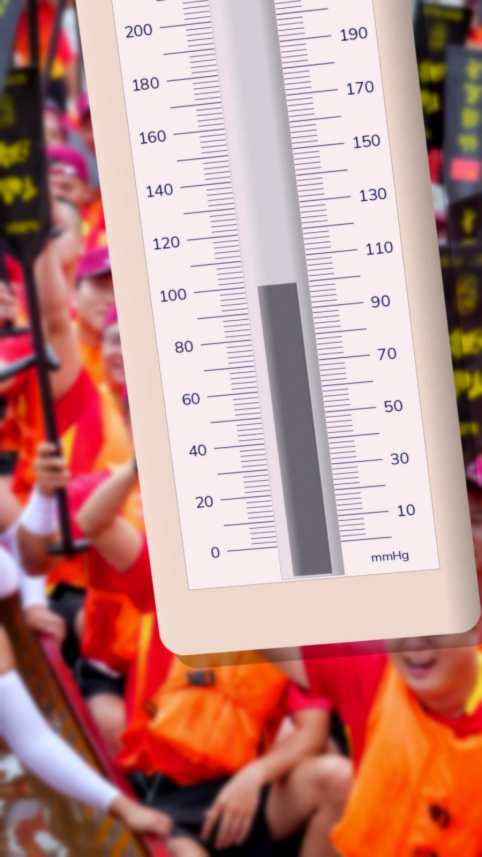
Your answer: 100mmHg
